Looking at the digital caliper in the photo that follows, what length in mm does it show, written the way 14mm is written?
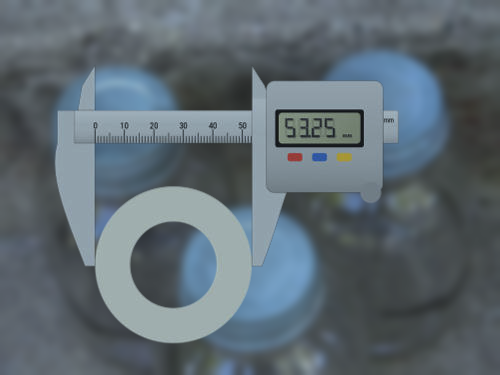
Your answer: 53.25mm
